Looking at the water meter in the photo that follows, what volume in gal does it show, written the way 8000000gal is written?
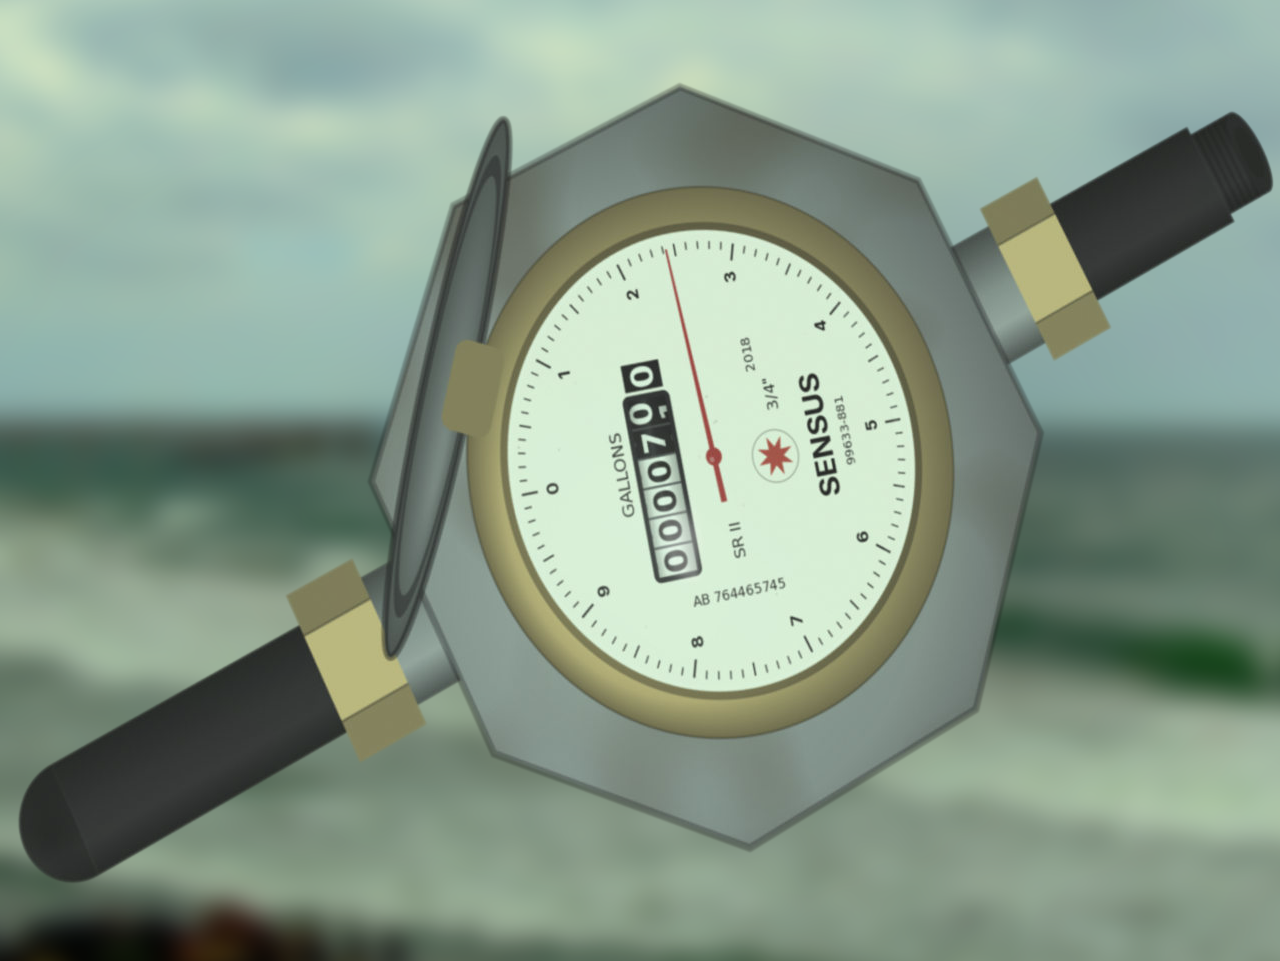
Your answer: 702.4gal
